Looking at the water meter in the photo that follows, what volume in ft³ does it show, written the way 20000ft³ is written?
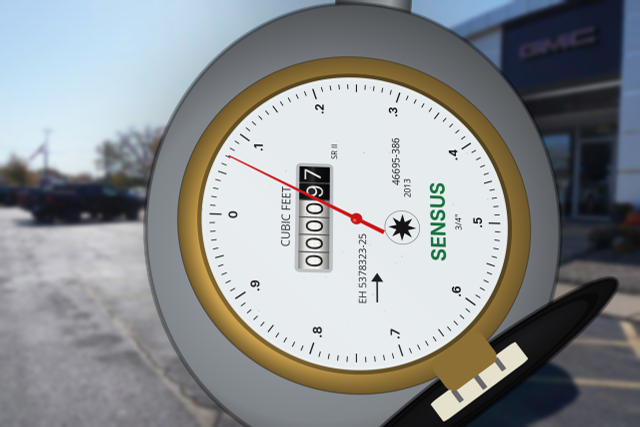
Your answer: 97.07ft³
